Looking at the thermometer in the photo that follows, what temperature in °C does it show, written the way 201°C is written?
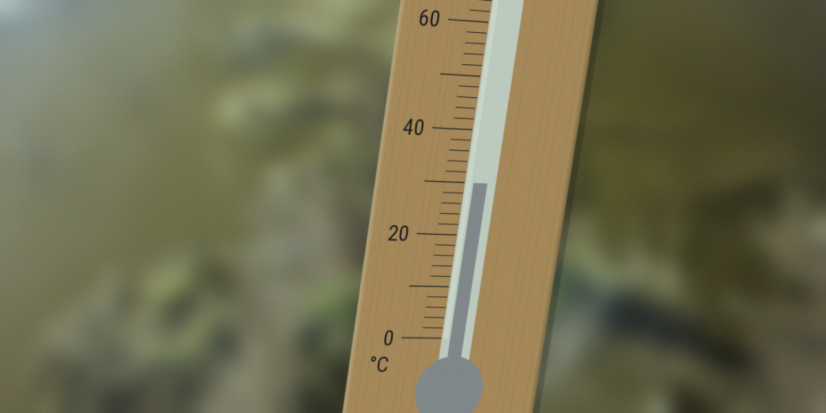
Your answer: 30°C
